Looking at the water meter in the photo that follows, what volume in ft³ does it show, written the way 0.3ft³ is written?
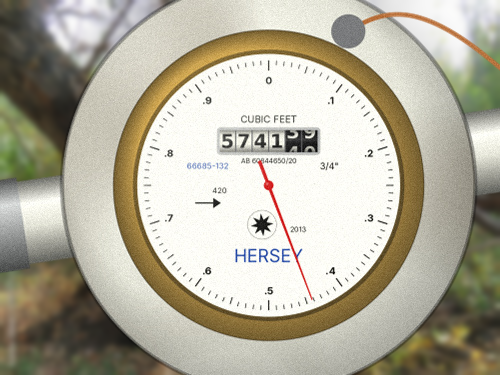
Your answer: 574139.44ft³
